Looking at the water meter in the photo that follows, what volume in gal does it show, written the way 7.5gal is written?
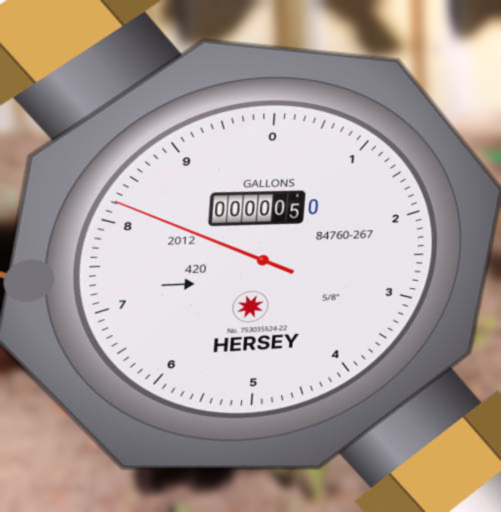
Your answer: 48.2gal
